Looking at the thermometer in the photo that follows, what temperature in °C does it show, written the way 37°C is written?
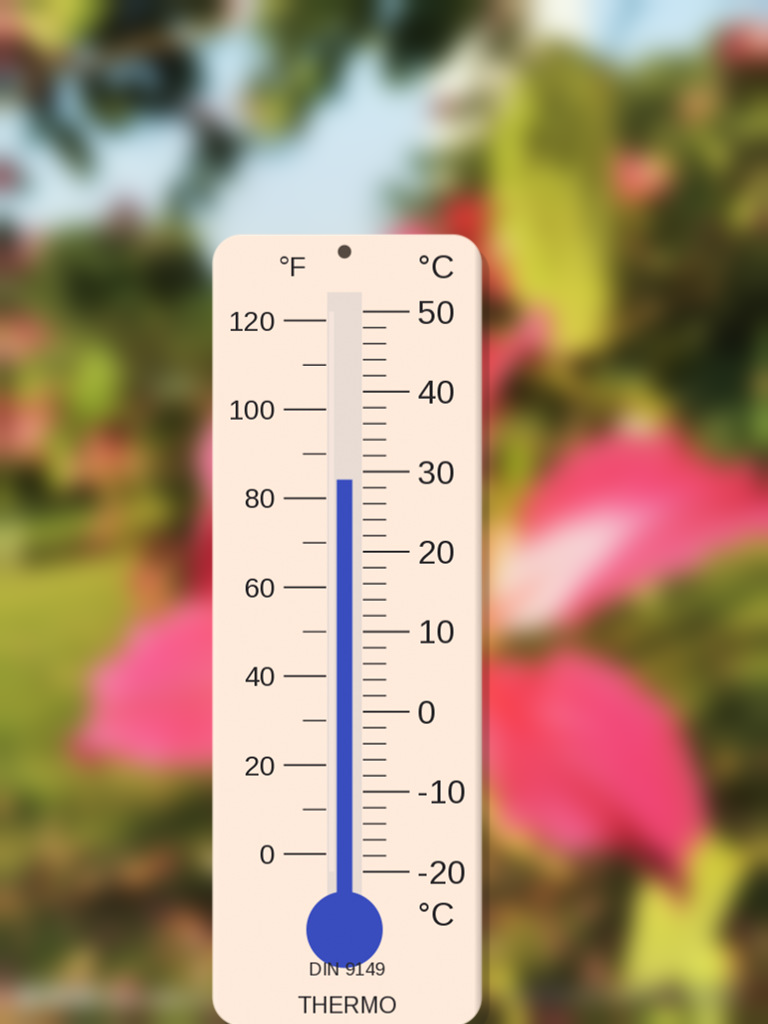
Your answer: 29°C
